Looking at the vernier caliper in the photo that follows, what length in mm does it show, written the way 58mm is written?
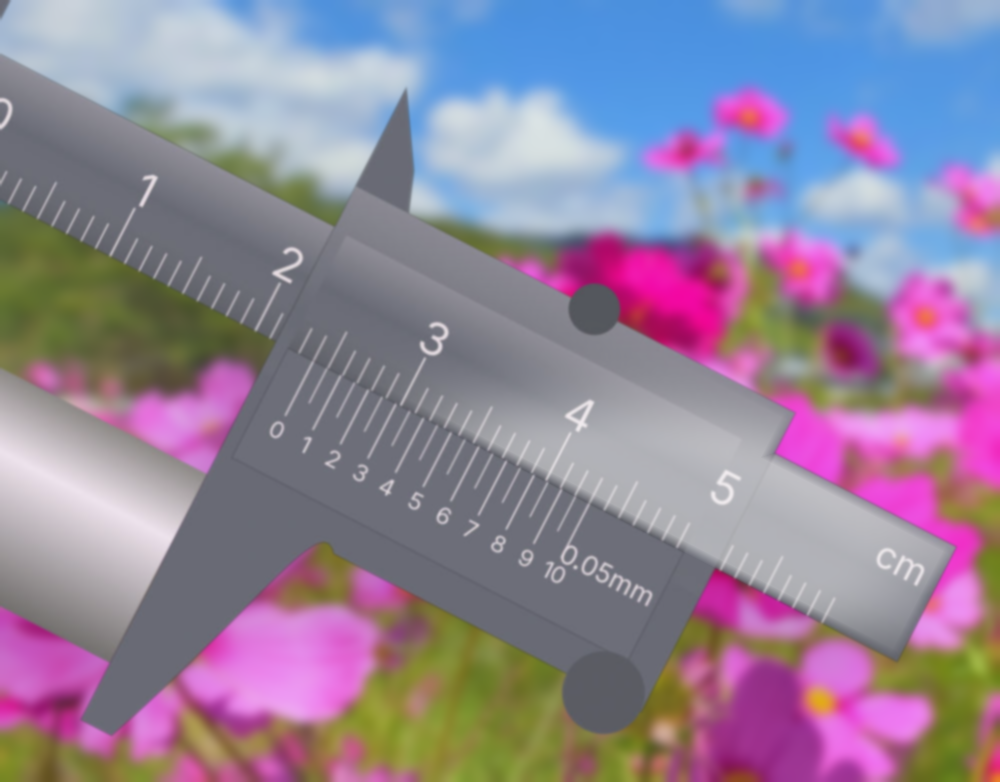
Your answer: 24.0mm
